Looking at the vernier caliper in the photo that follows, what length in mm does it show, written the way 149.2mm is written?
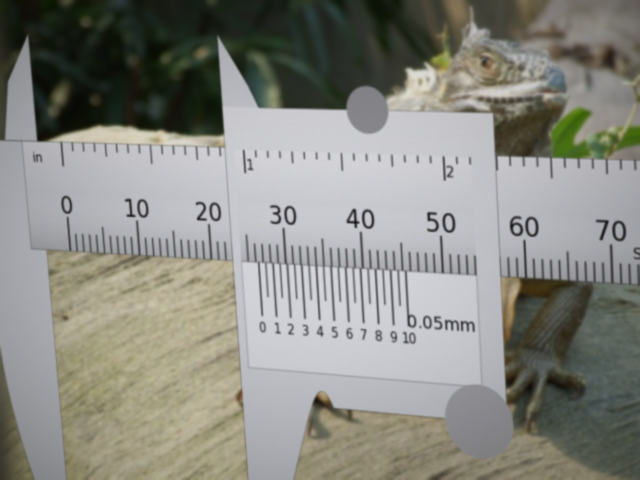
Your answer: 26.4mm
